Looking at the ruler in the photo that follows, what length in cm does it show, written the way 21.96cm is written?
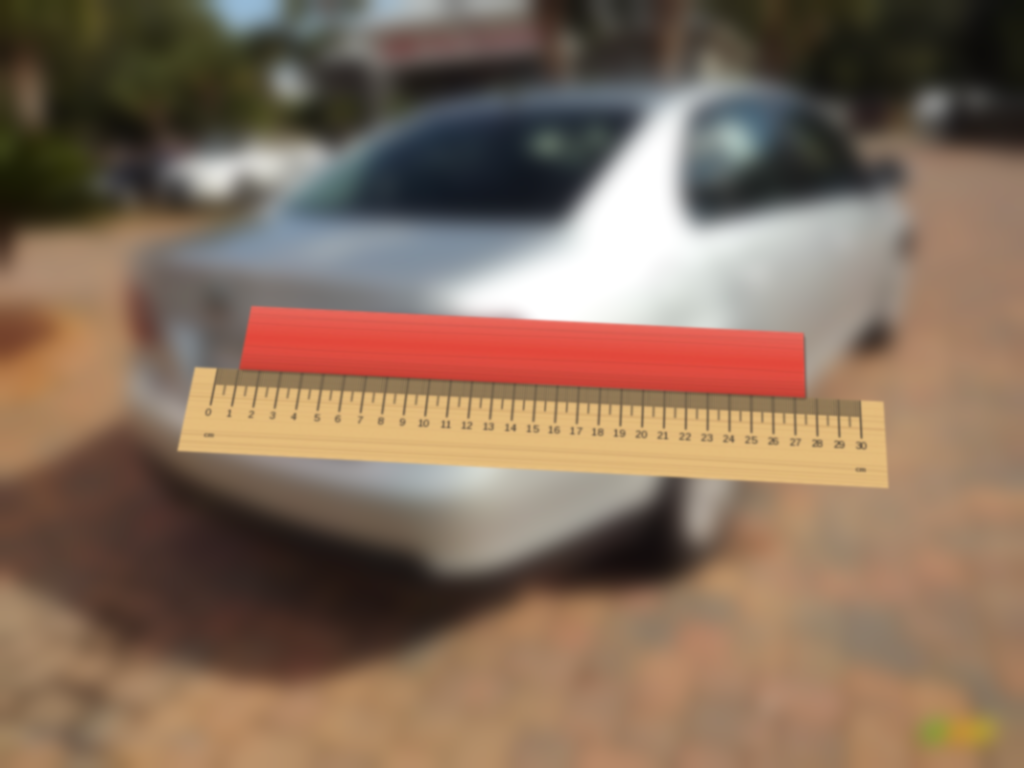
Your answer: 26.5cm
